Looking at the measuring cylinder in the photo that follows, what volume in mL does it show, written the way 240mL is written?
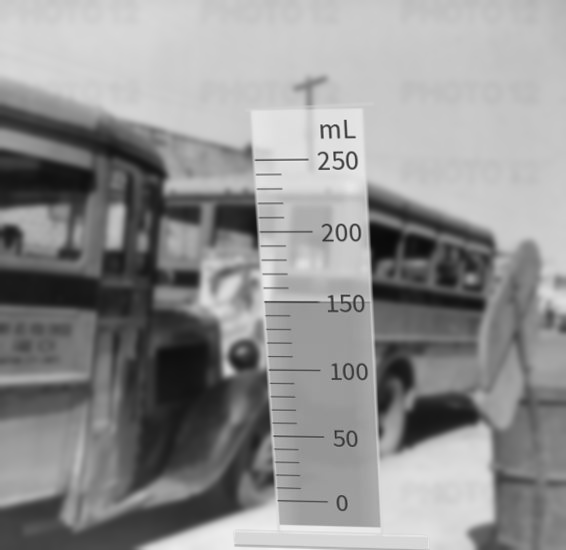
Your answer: 150mL
